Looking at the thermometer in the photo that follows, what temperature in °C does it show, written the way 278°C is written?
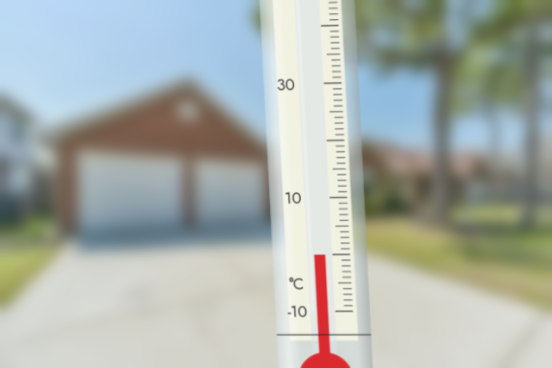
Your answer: 0°C
